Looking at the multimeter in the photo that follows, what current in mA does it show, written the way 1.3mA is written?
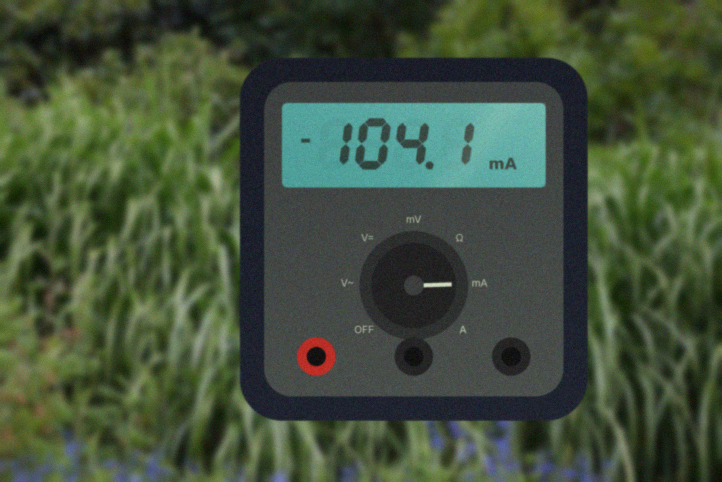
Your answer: -104.1mA
